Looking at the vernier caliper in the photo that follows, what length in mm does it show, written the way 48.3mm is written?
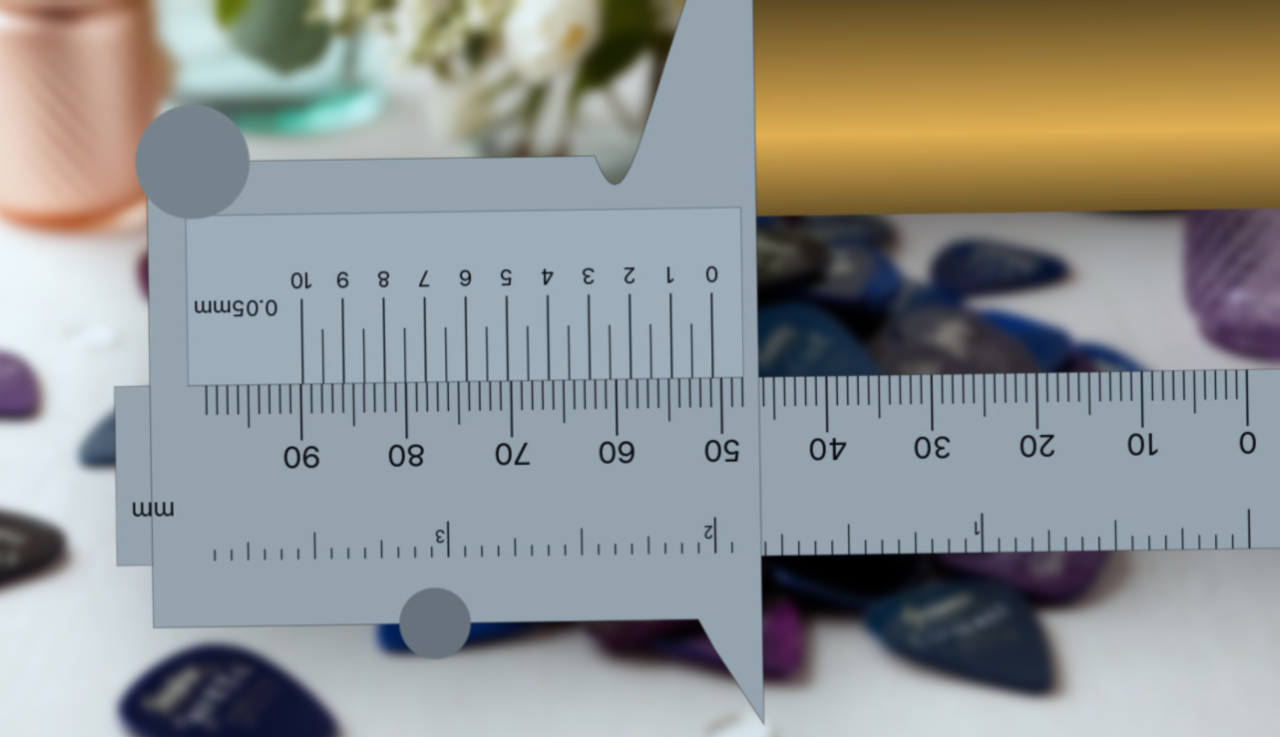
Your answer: 50.8mm
